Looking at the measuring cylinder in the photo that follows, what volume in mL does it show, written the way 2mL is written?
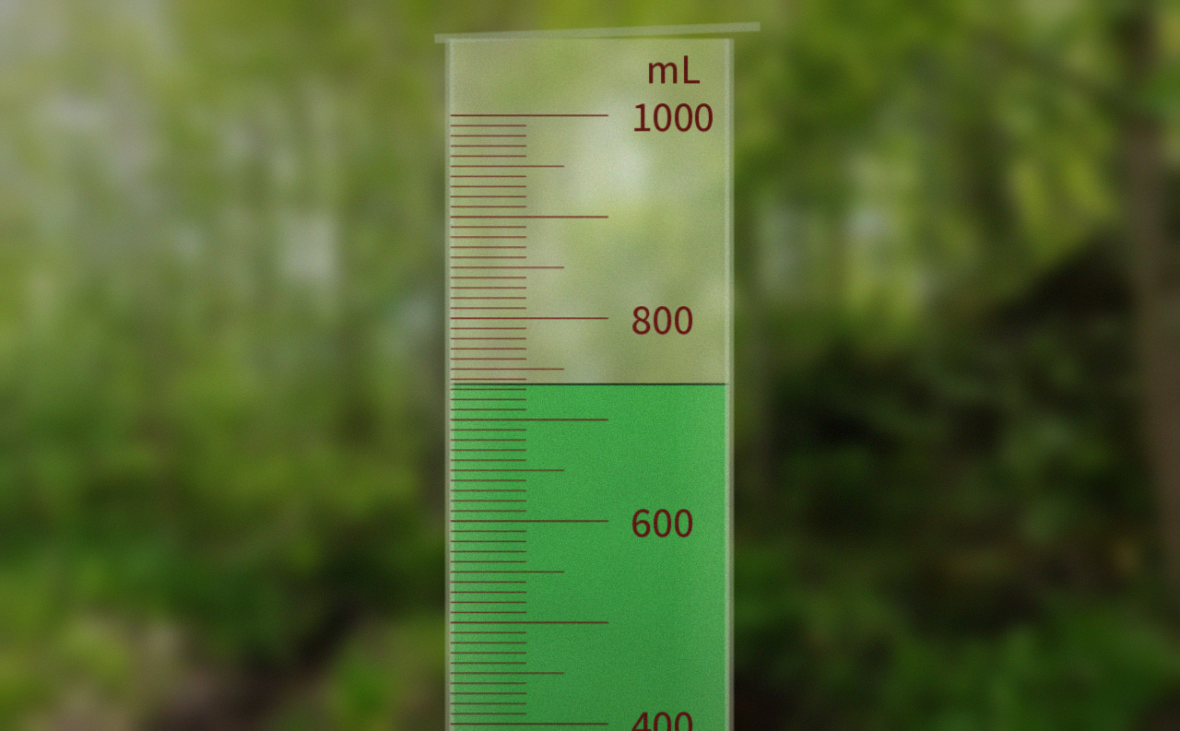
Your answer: 735mL
